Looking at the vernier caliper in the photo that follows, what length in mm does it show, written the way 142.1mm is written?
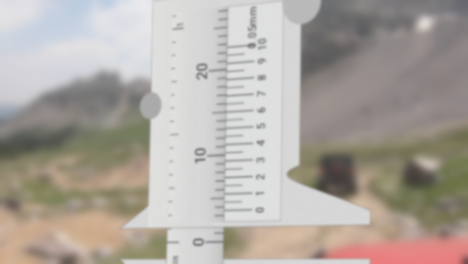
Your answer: 3.6mm
